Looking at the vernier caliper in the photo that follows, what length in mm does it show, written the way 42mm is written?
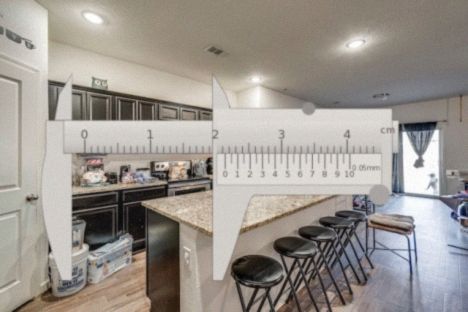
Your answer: 21.4mm
